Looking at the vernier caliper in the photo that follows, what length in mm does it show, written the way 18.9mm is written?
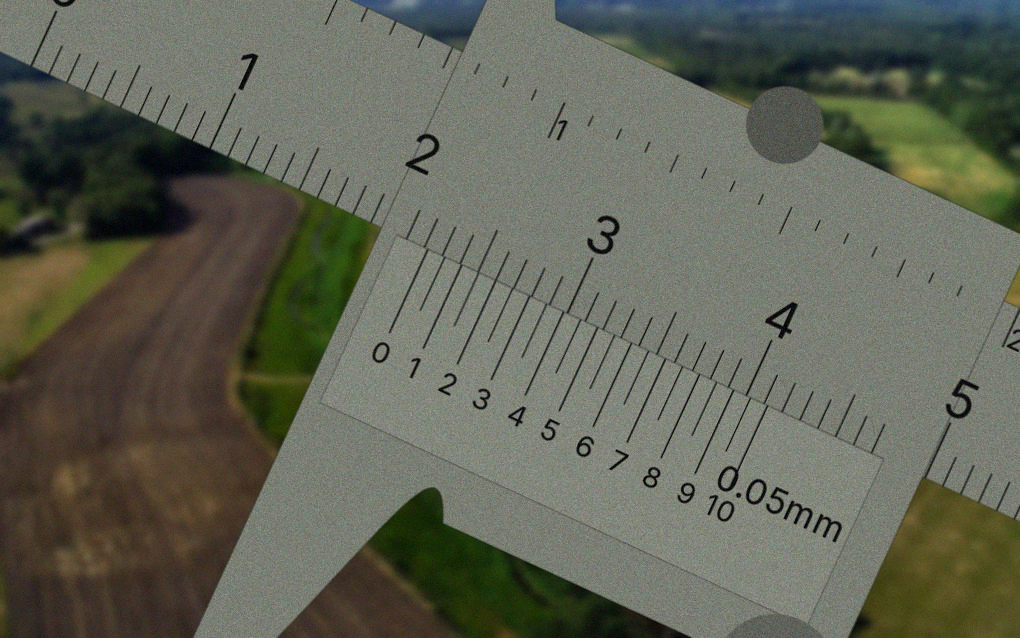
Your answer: 22.2mm
